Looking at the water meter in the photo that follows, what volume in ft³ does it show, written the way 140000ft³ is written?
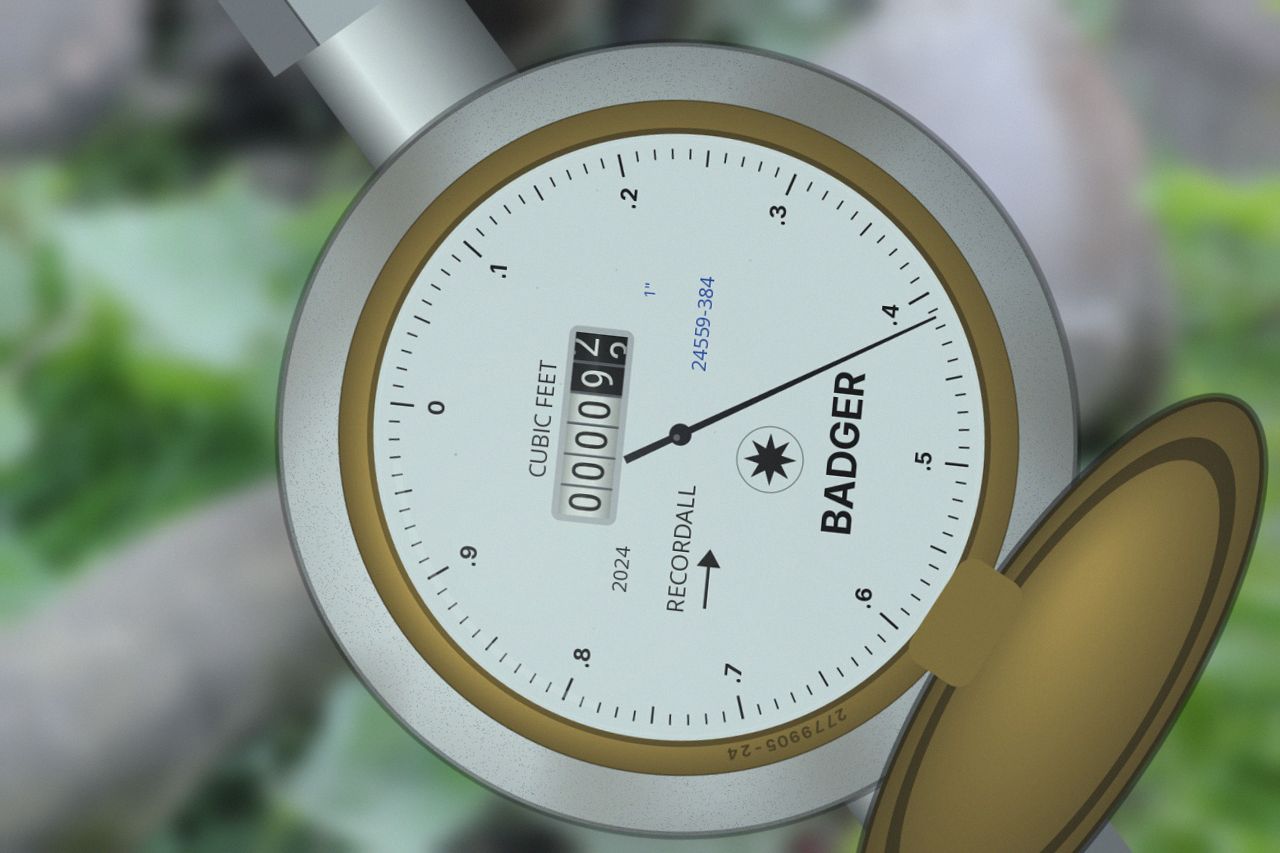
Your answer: 92.41ft³
